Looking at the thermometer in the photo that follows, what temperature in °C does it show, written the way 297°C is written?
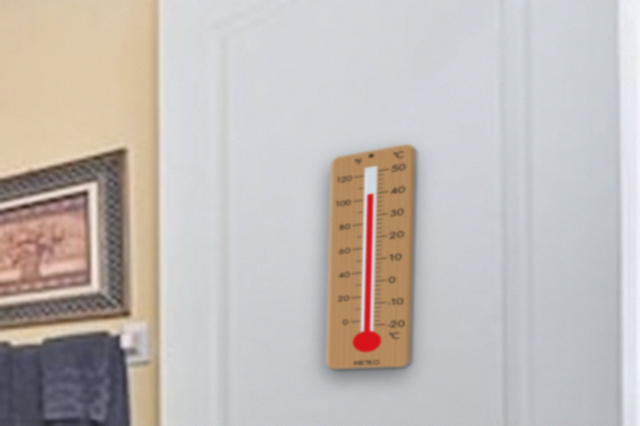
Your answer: 40°C
